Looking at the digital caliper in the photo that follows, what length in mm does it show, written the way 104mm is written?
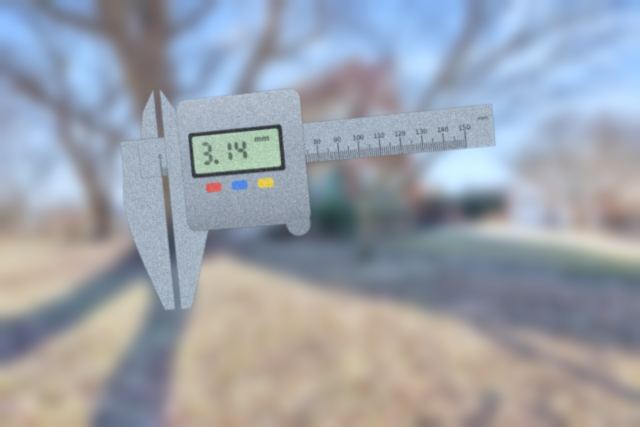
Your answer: 3.14mm
